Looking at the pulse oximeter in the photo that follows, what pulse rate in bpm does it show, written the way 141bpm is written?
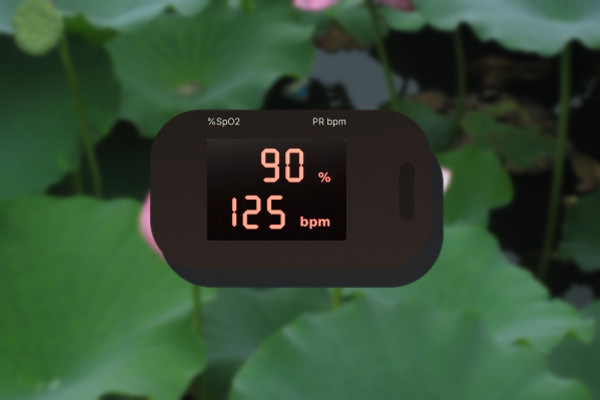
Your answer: 125bpm
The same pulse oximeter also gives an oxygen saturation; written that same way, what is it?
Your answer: 90%
